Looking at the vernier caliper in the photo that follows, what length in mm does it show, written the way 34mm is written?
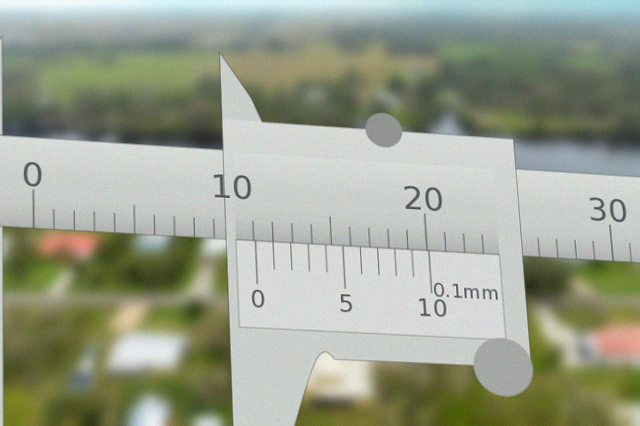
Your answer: 11.1mm
